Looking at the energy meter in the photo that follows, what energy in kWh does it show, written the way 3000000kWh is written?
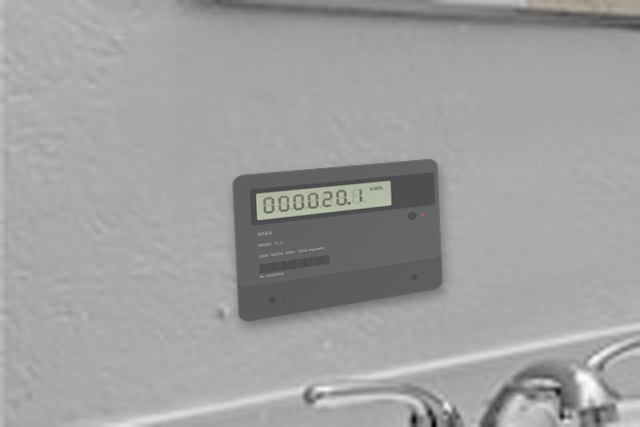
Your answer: 20.1kWh
